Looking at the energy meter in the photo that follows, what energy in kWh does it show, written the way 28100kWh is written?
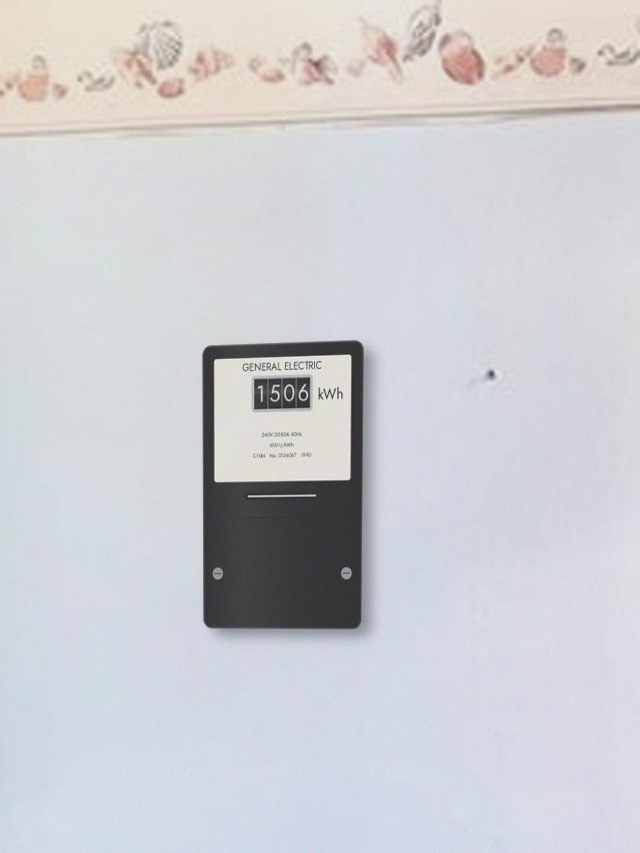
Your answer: 1506kWh
